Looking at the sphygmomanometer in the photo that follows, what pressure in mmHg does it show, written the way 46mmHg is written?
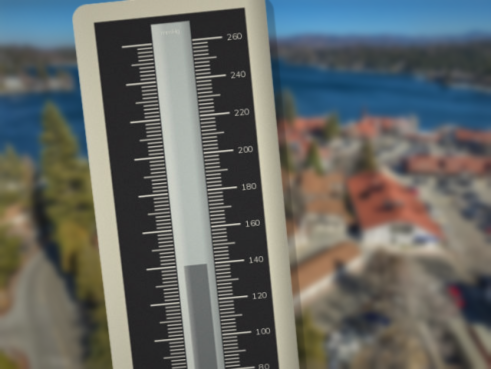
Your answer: 140mmHg
